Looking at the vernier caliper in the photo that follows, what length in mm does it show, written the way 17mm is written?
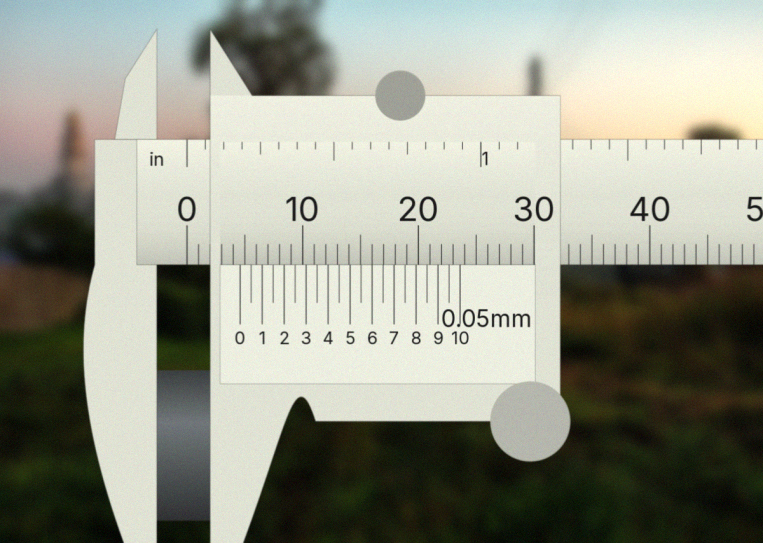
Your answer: 4.6mm
